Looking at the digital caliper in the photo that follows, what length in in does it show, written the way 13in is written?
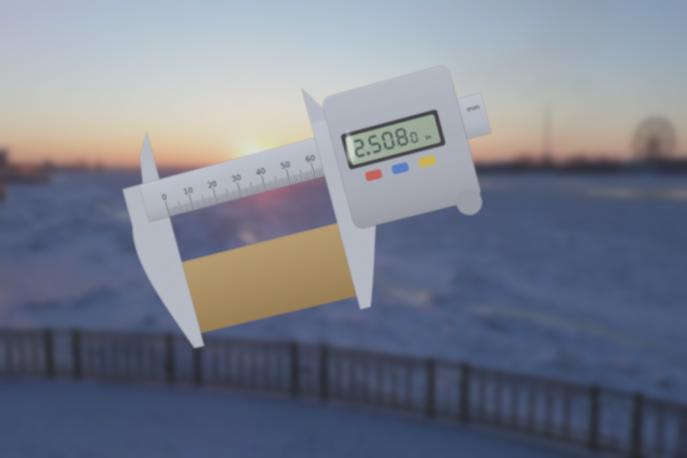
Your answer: 2.5080in
